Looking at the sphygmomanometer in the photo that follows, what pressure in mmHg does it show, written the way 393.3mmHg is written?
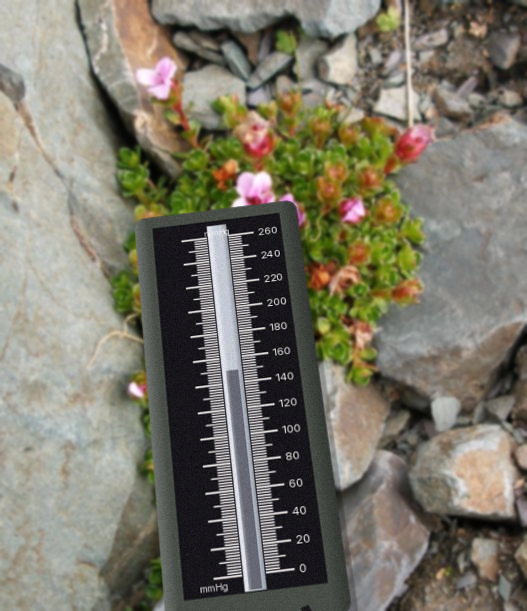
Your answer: 150mmHg
